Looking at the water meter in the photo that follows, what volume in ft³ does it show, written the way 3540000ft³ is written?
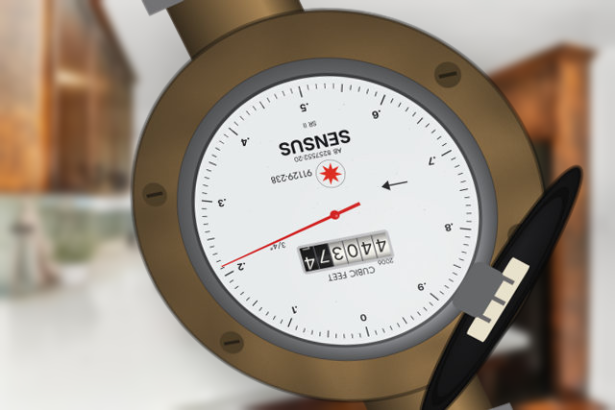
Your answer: 440374.21ft³
